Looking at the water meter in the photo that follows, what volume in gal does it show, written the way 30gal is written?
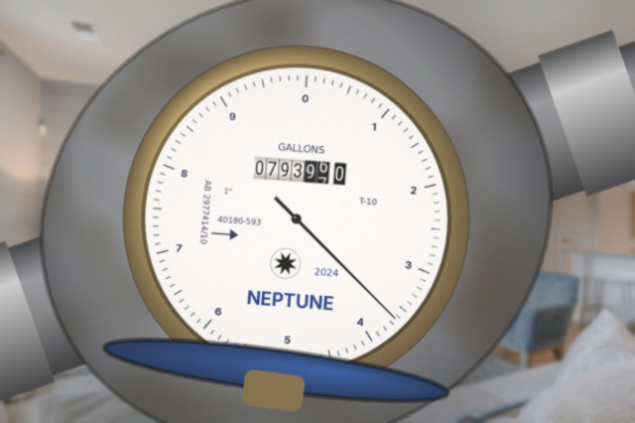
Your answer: 793963.6gal
